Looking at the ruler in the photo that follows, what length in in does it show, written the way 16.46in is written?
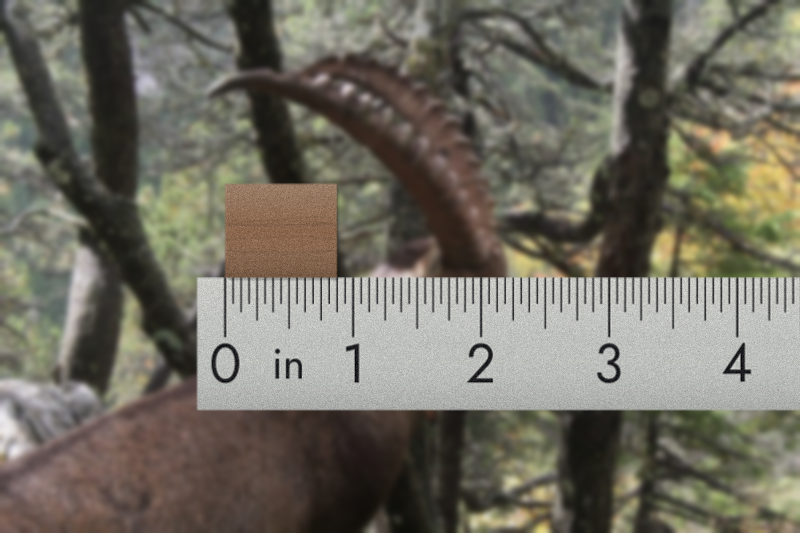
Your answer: 0.875in
